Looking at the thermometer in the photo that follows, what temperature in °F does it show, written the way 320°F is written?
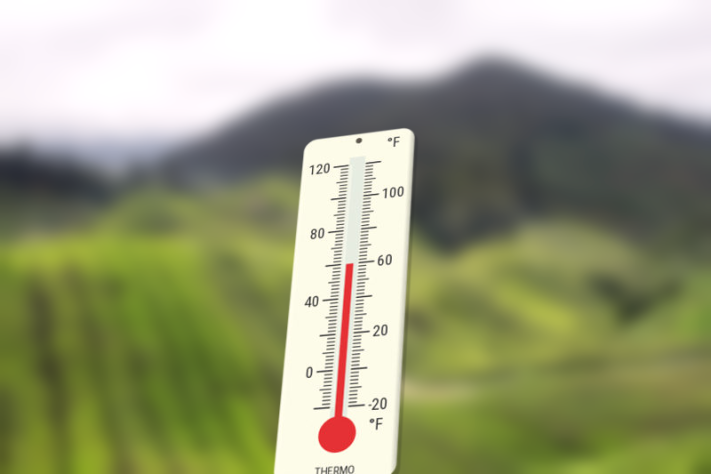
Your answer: 60°F
